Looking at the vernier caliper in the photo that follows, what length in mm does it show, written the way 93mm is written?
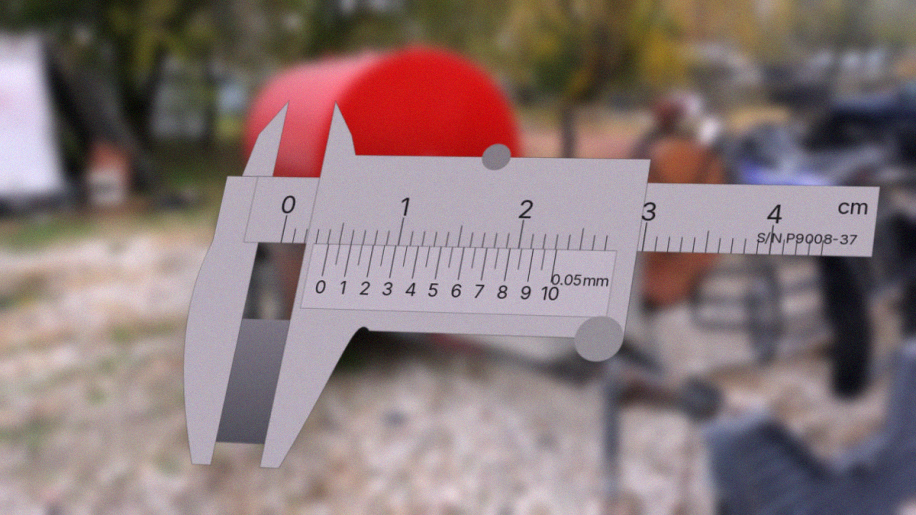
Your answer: 4.1mm
